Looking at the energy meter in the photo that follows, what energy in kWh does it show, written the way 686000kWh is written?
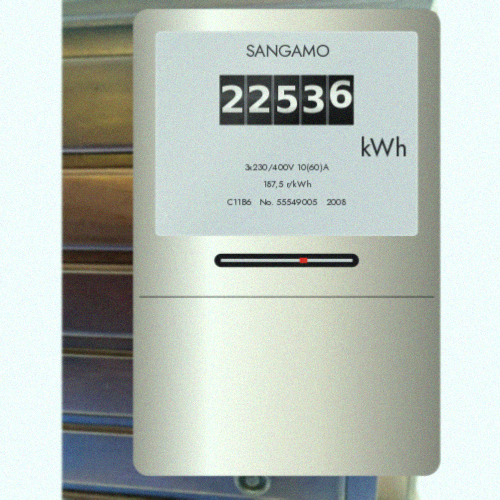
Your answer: 22536kWh
